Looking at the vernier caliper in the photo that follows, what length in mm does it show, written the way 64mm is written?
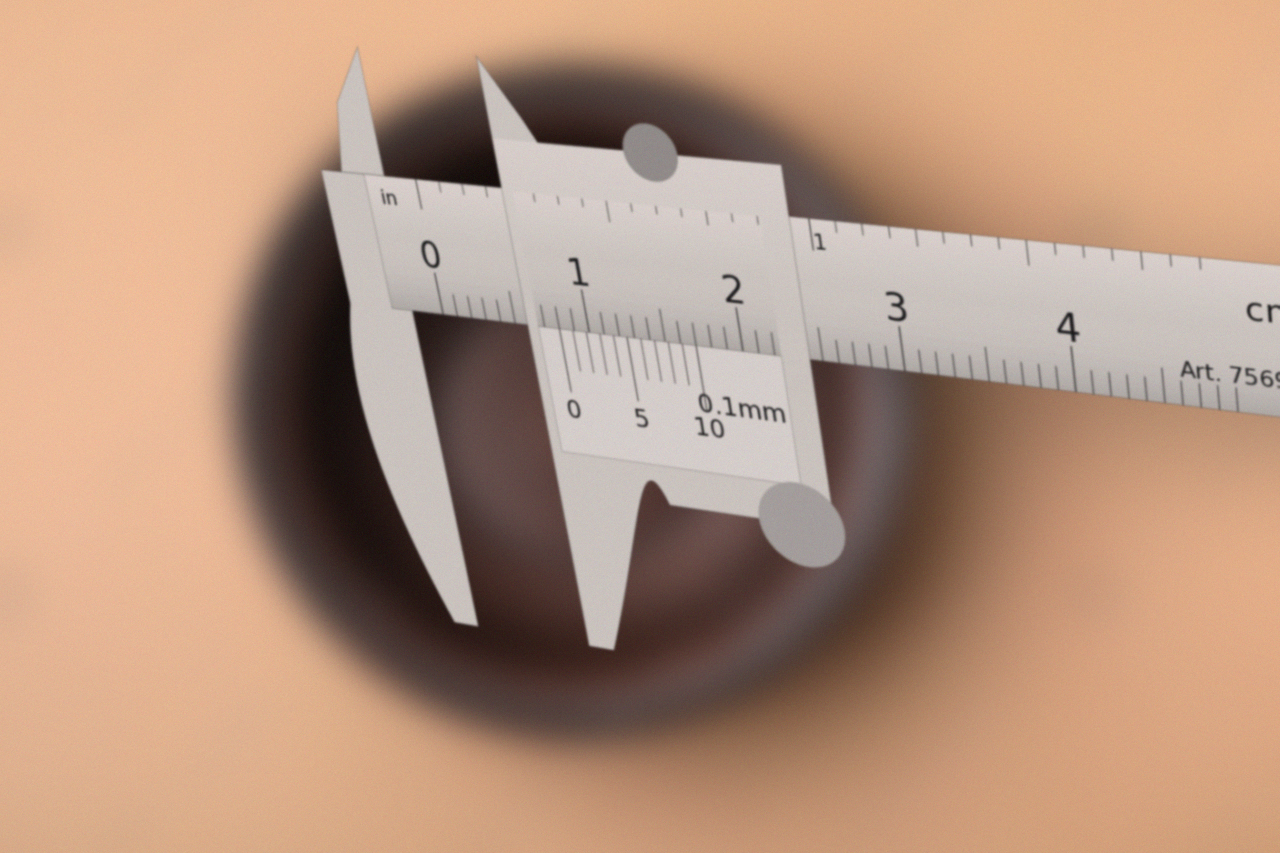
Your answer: 8.0mm
